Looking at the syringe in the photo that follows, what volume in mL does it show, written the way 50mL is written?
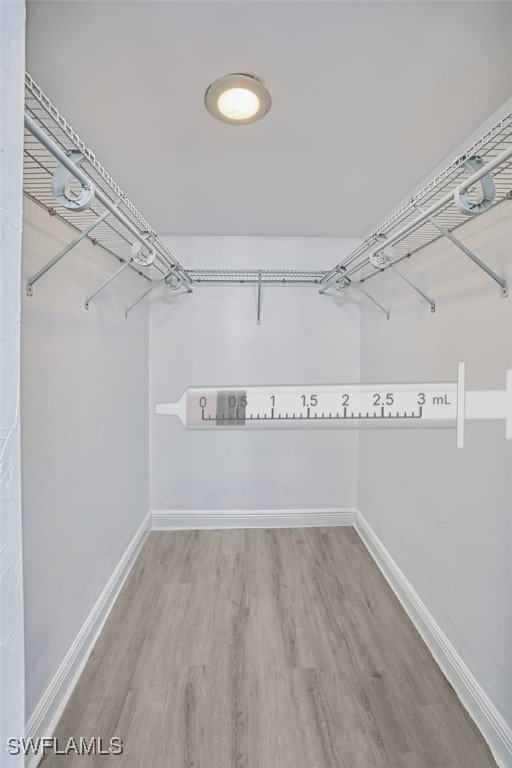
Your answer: 0.2mL
